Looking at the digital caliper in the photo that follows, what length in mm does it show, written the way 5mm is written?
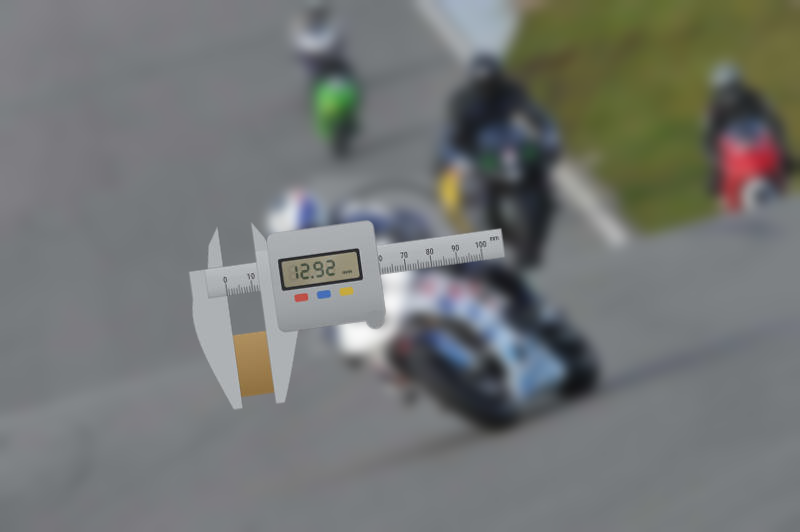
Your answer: 12.92mm
